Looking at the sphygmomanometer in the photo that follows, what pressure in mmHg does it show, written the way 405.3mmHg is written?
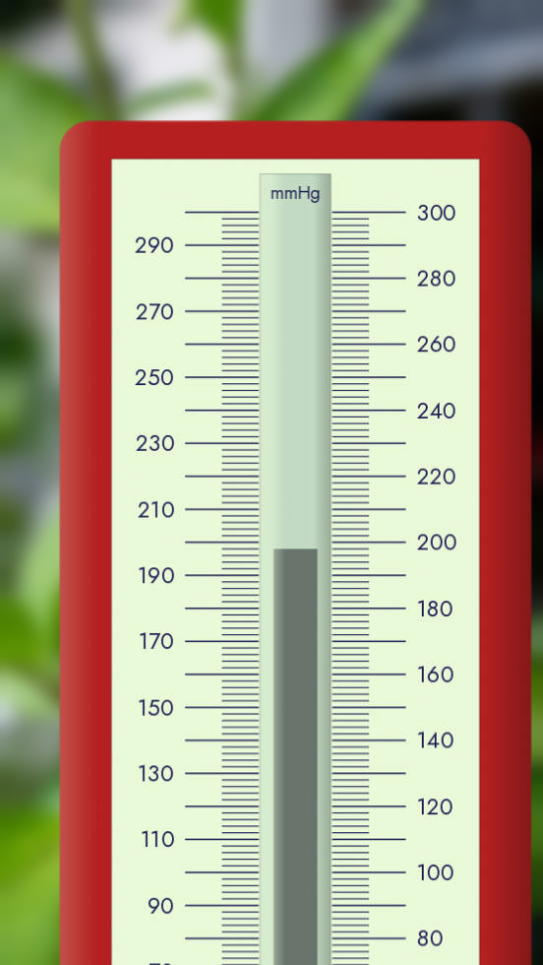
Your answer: 198mmHg
